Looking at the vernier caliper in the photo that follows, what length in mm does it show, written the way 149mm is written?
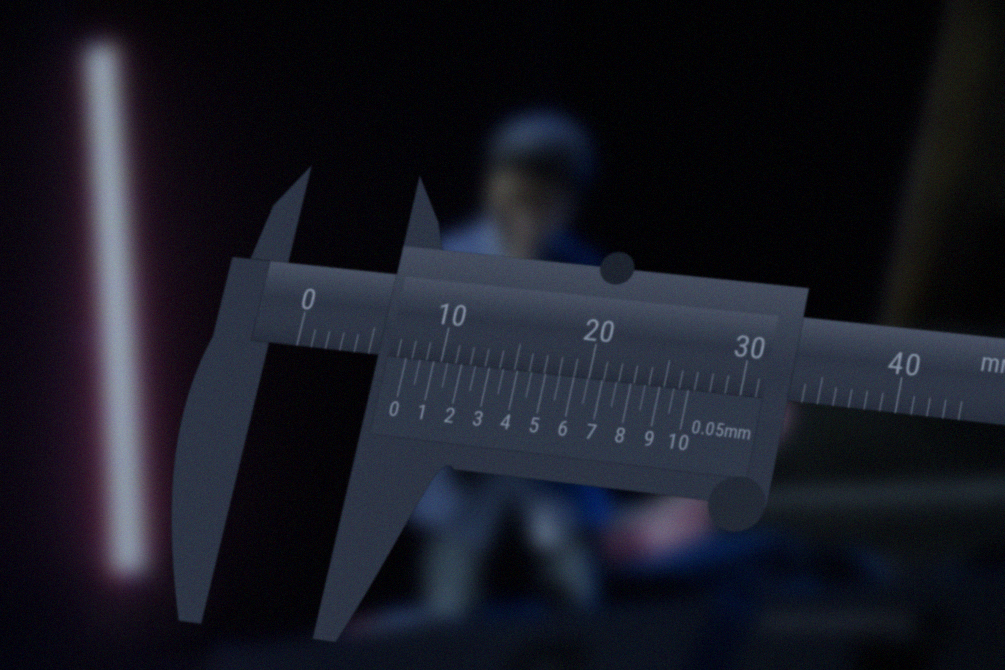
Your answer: 7.6mm
